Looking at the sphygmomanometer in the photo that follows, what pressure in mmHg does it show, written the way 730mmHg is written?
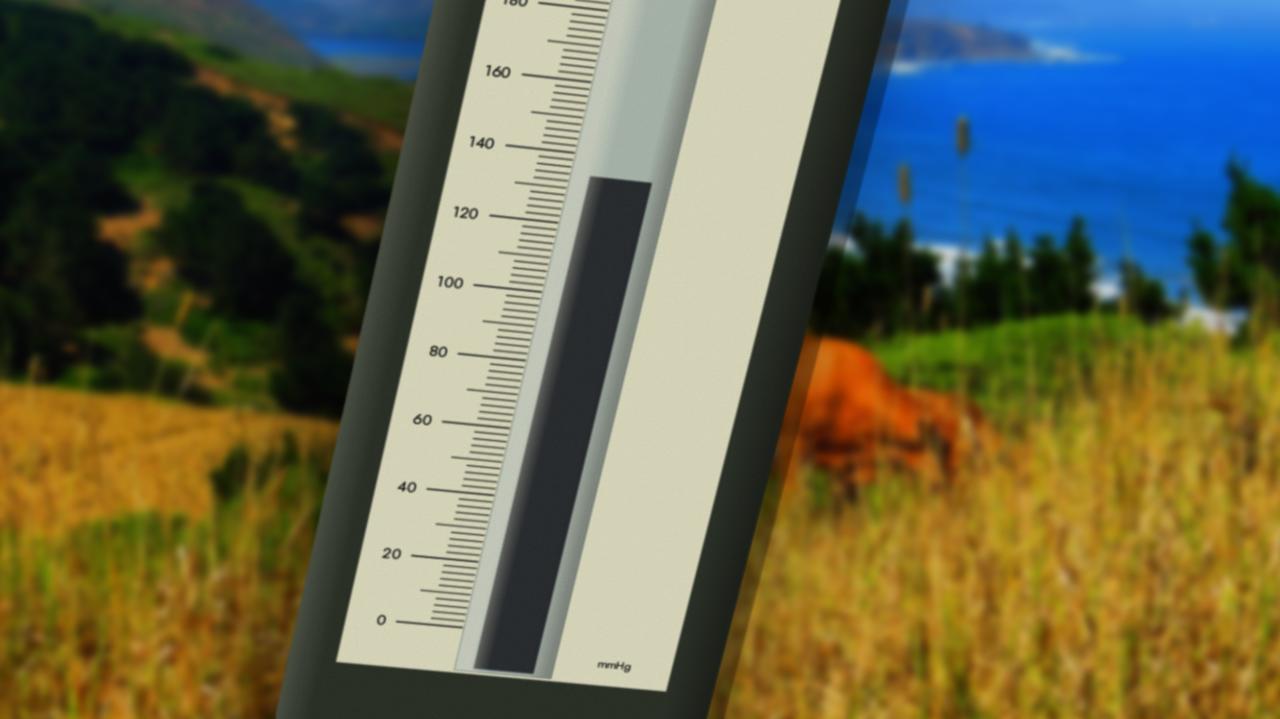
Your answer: 134mmHg
